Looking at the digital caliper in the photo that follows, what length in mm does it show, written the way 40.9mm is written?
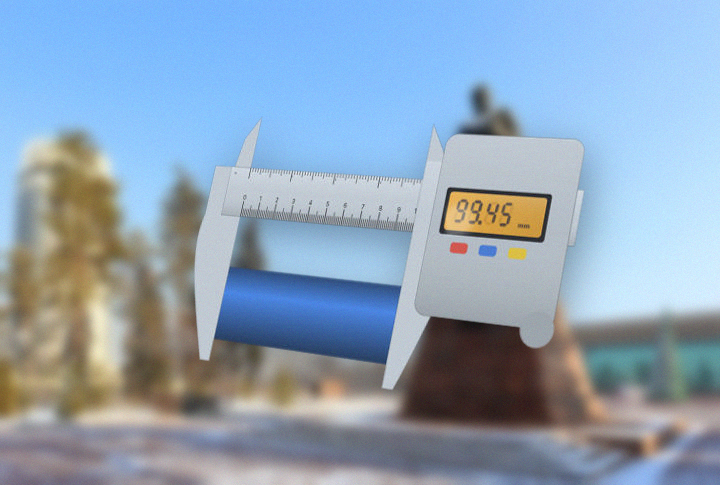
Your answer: 99.45mm
